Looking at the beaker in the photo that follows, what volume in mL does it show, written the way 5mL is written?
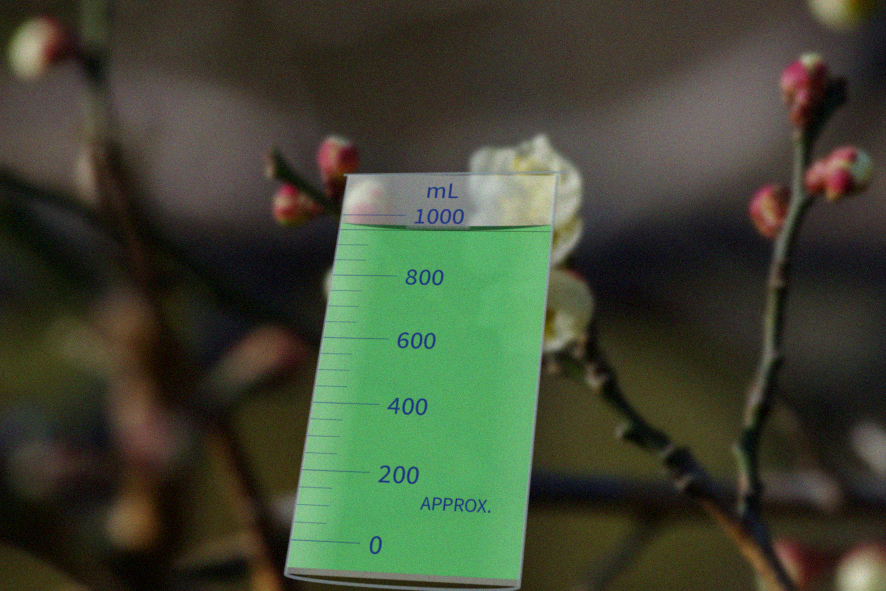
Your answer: 950mL
